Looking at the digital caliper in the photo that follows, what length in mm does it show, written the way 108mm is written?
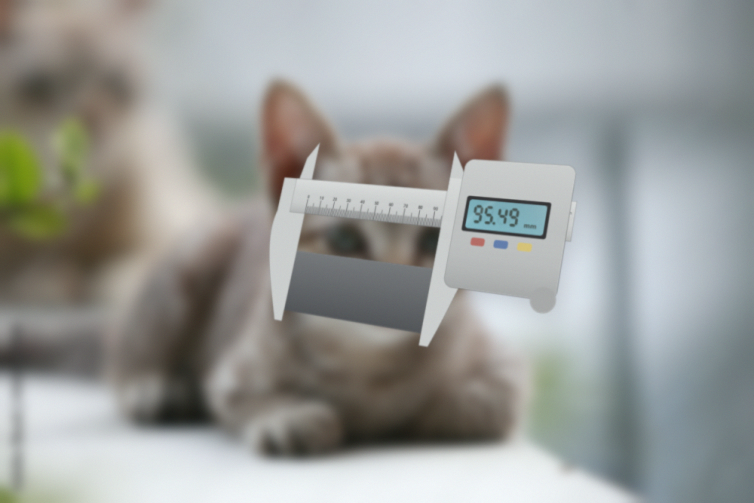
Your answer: 95.49mm
